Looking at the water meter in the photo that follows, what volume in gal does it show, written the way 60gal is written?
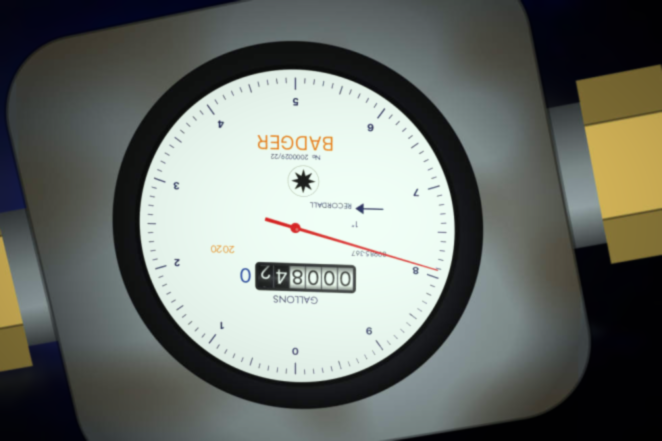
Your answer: 8417.9gal
